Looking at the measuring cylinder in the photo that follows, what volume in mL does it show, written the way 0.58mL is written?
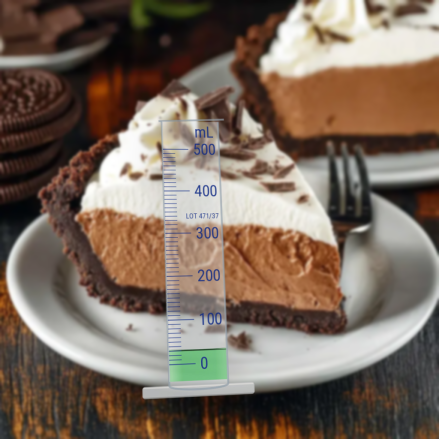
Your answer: 30mL
